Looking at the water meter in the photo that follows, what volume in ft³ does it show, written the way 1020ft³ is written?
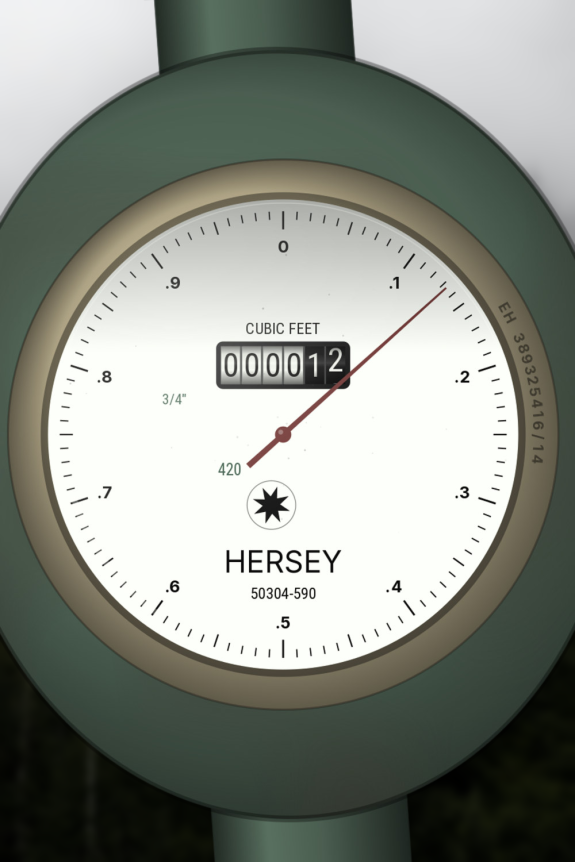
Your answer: 12.13ft³
